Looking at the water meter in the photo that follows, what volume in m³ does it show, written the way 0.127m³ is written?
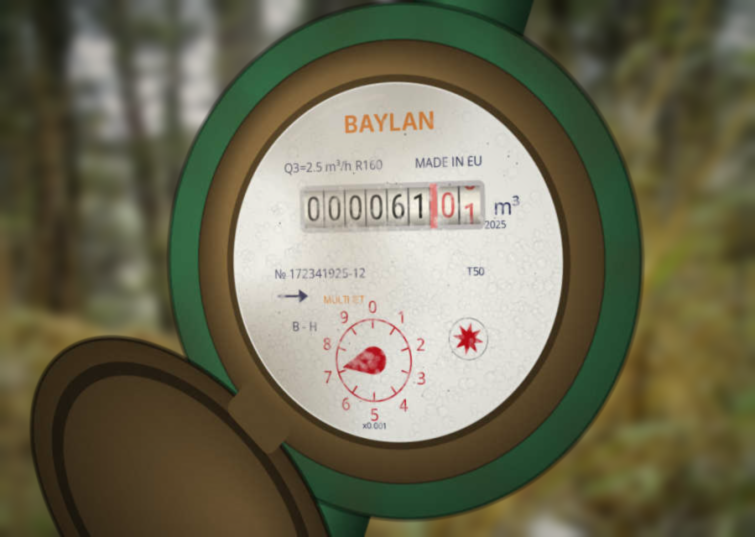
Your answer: 61.007m³
